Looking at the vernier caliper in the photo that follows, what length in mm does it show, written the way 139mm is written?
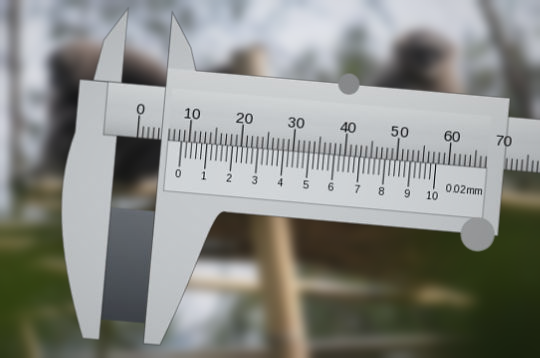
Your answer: 8.5mm
